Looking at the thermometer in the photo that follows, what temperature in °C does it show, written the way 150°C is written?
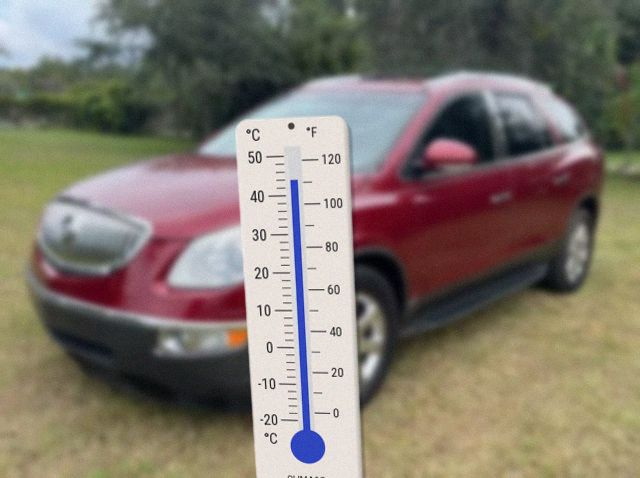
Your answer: 44°C
